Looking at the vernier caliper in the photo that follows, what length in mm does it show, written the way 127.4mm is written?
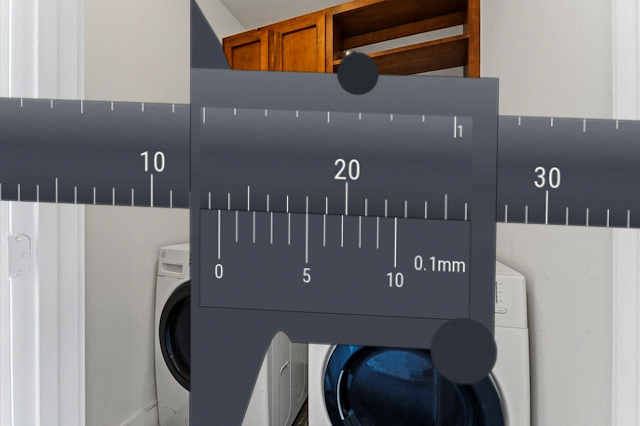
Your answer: 13.5mm
